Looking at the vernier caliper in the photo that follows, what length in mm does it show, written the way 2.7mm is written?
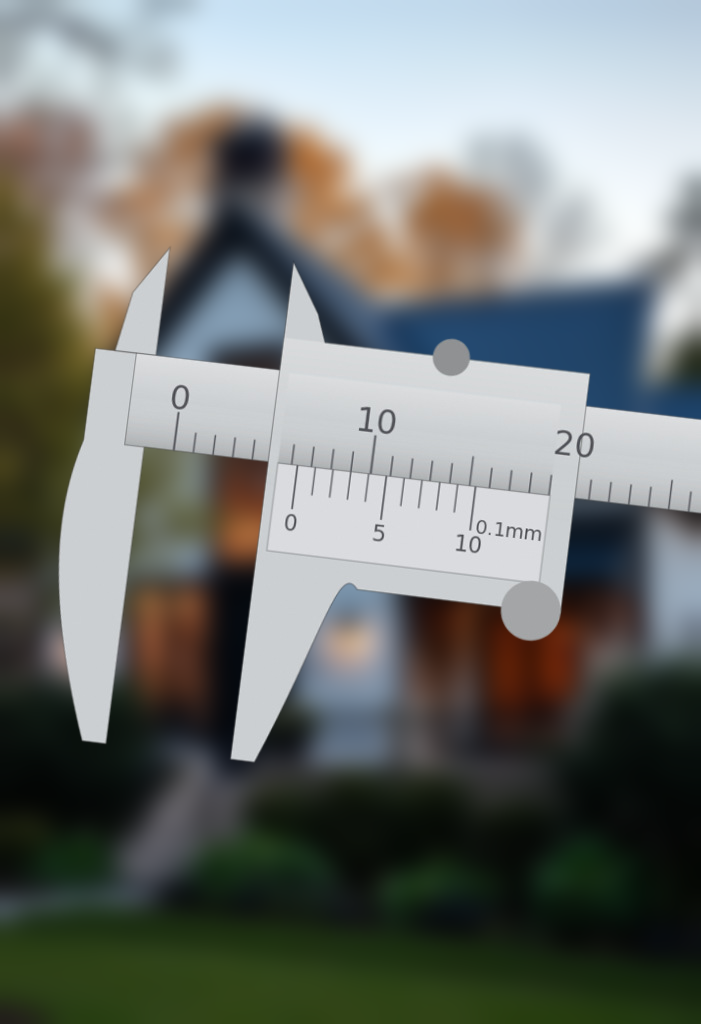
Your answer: 6.3mm
